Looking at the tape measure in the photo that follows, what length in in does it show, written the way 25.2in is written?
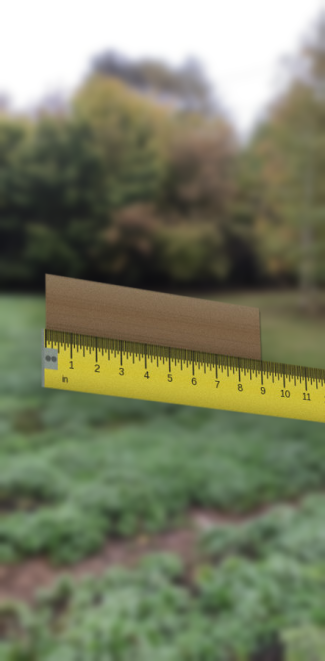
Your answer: 9in
